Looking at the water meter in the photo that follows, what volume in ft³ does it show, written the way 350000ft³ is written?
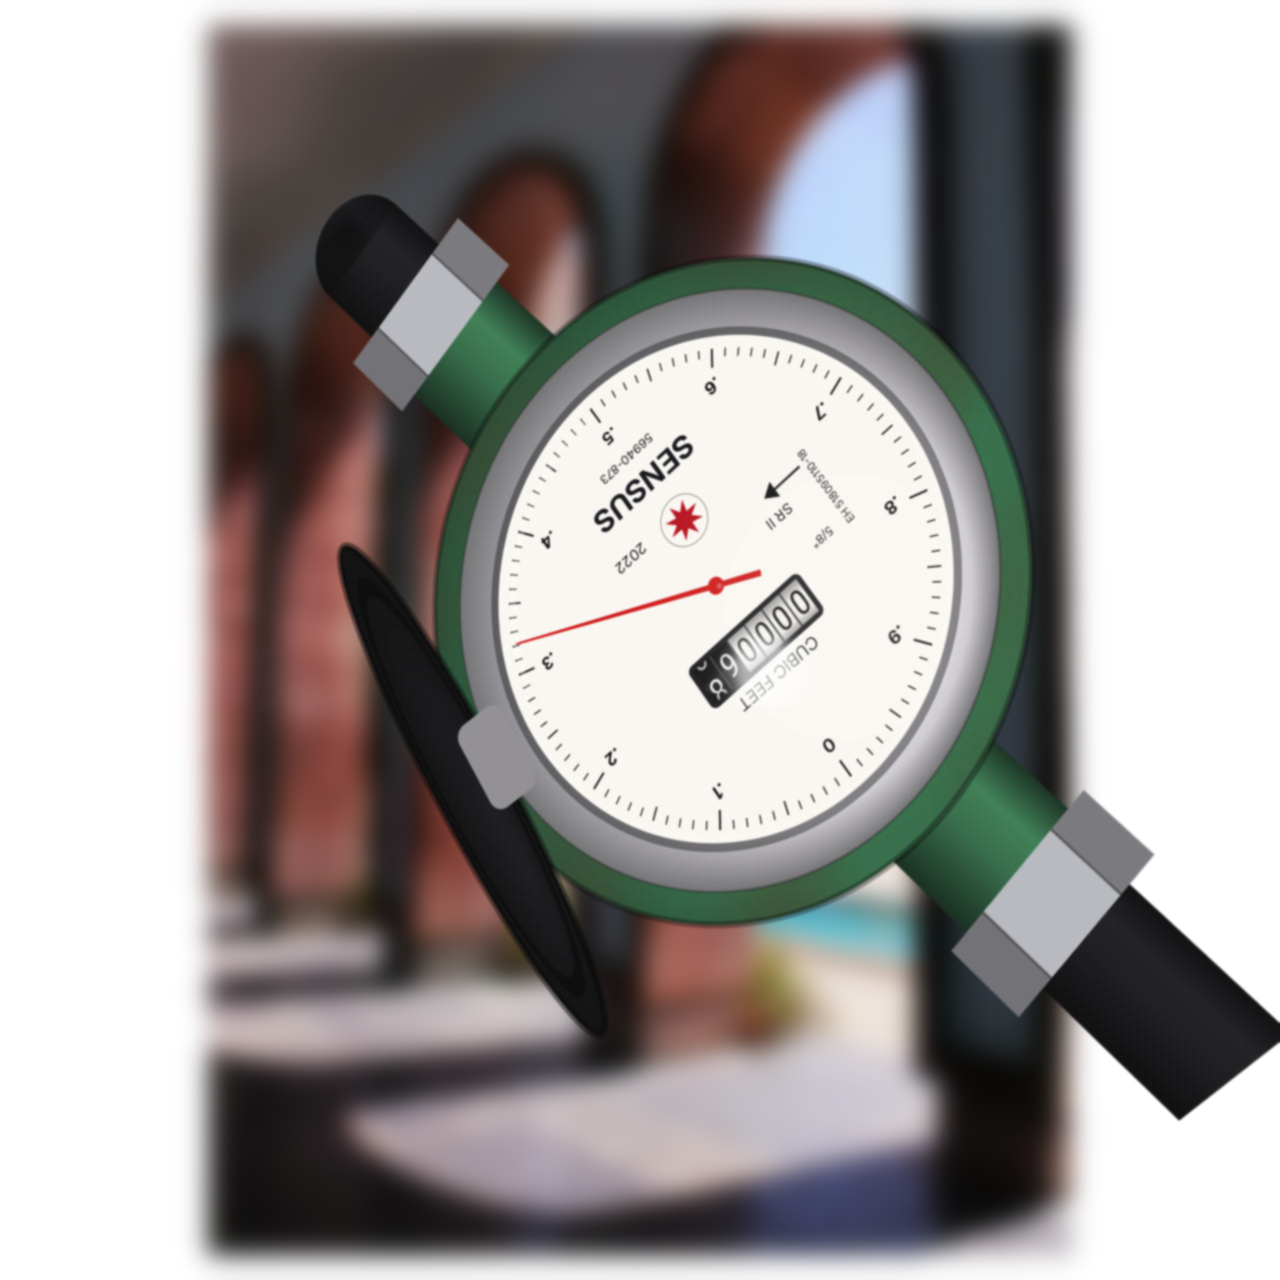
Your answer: 68.32ft³
